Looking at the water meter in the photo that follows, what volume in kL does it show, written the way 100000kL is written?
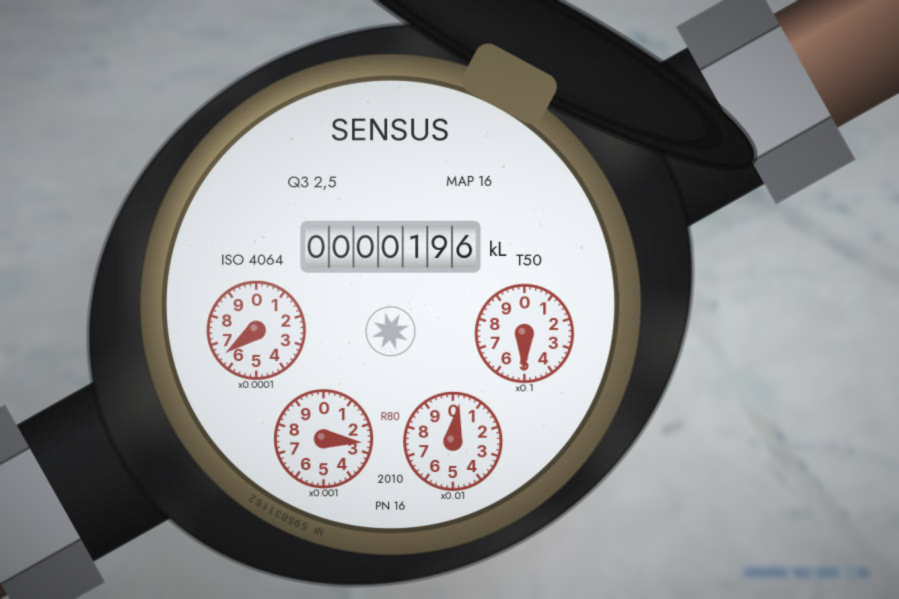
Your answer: 196.5026kL
